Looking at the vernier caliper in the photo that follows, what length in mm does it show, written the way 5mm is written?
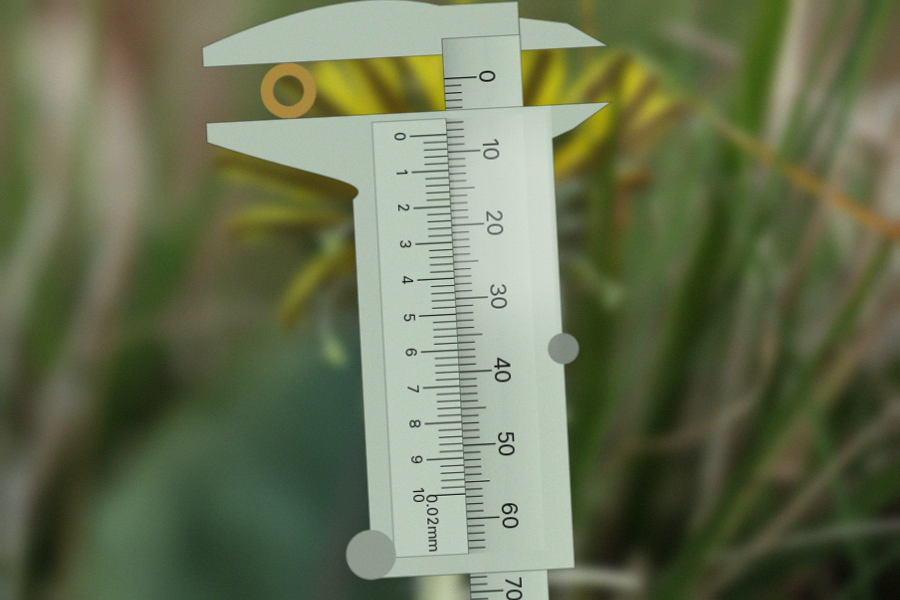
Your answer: 7.6mm
